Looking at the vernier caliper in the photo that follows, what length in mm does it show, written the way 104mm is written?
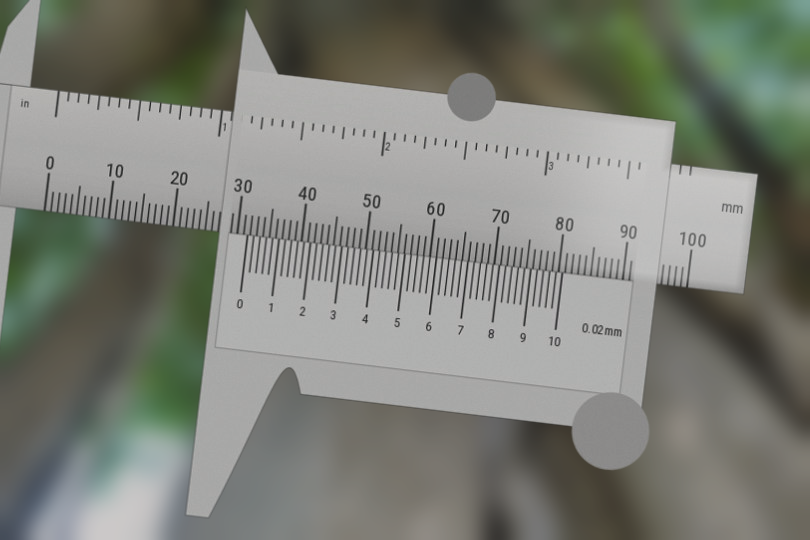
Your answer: 31.6mm
